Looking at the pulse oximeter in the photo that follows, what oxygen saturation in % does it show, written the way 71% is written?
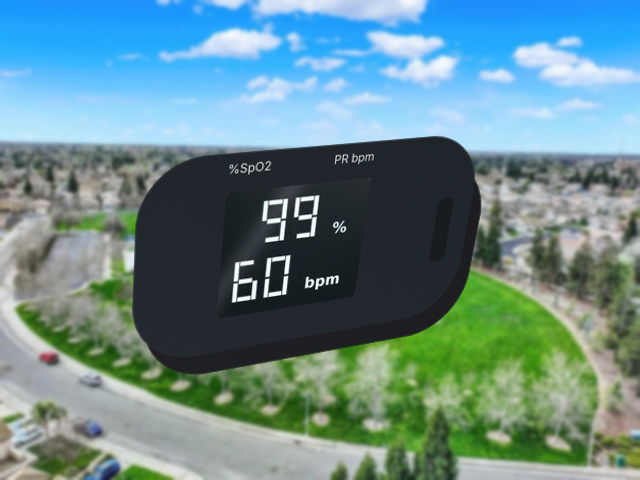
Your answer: 99%
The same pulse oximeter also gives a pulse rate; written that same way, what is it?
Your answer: 60bpm
